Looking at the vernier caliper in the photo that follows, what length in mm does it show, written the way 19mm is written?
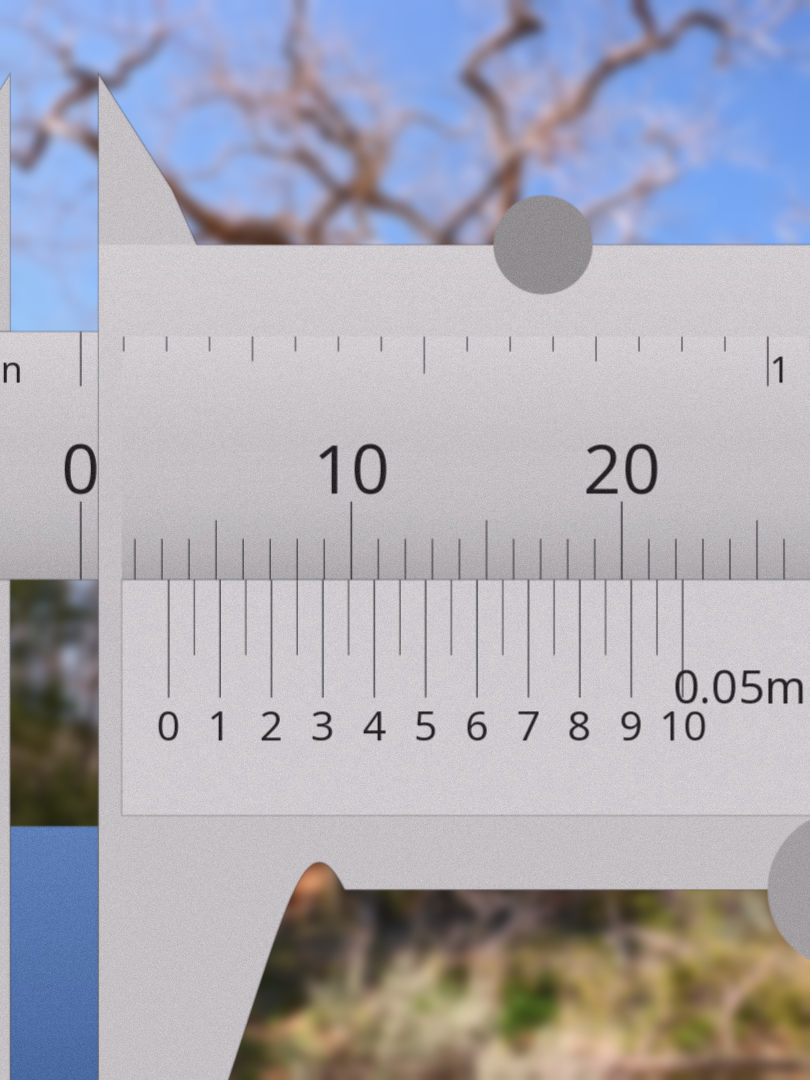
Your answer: 3.25mm
